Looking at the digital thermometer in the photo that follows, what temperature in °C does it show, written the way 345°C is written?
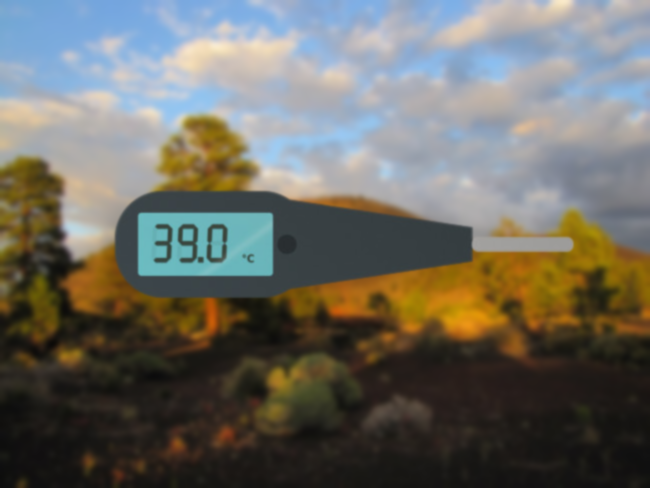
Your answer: 39.0°C
